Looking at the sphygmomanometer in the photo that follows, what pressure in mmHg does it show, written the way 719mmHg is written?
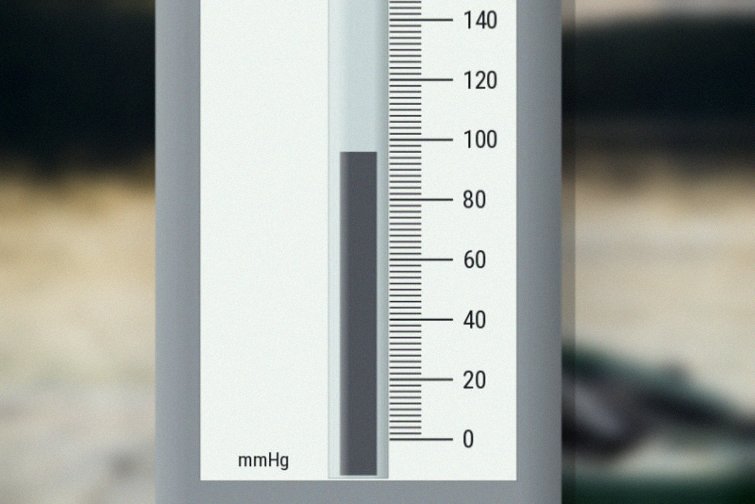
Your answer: 96mmHg
